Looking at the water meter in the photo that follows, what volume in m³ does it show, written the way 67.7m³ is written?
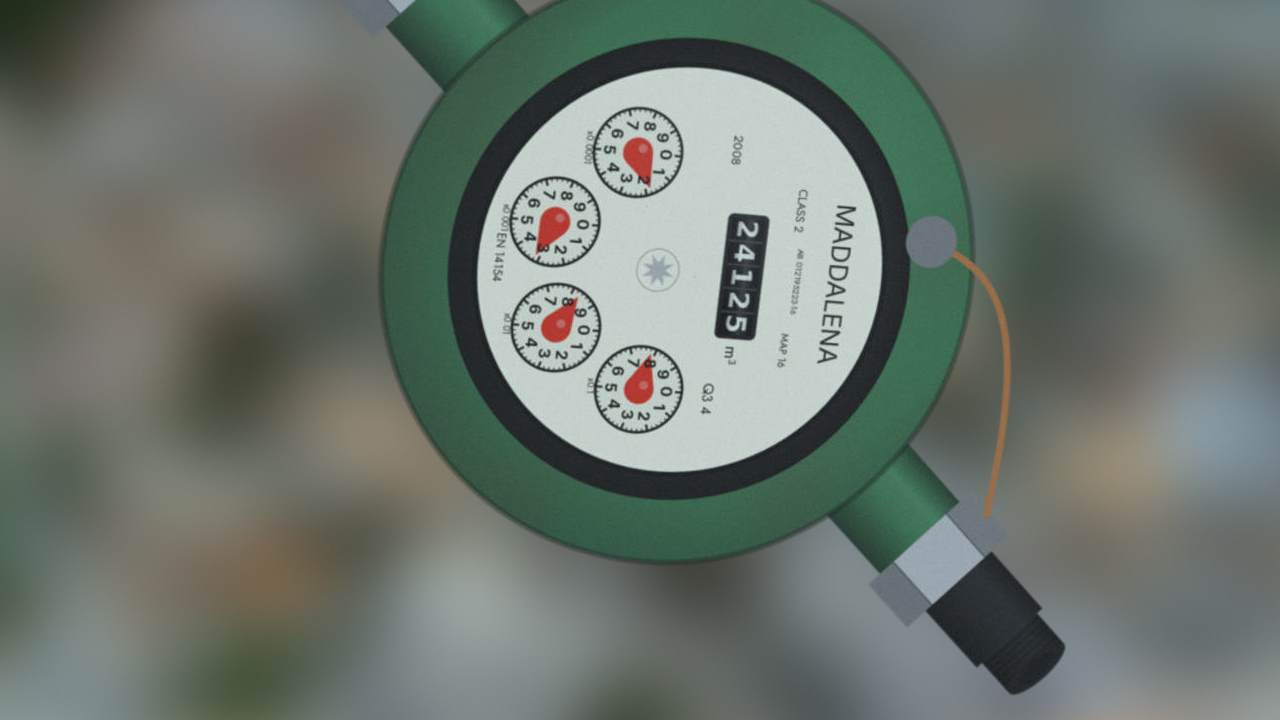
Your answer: 24125.7831m³
